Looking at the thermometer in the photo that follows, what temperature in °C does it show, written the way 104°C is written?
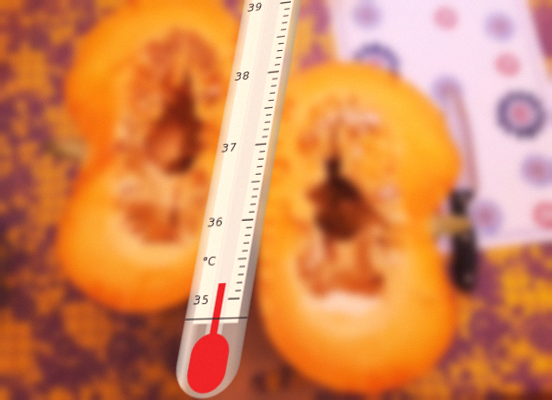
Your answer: 35.2°C
